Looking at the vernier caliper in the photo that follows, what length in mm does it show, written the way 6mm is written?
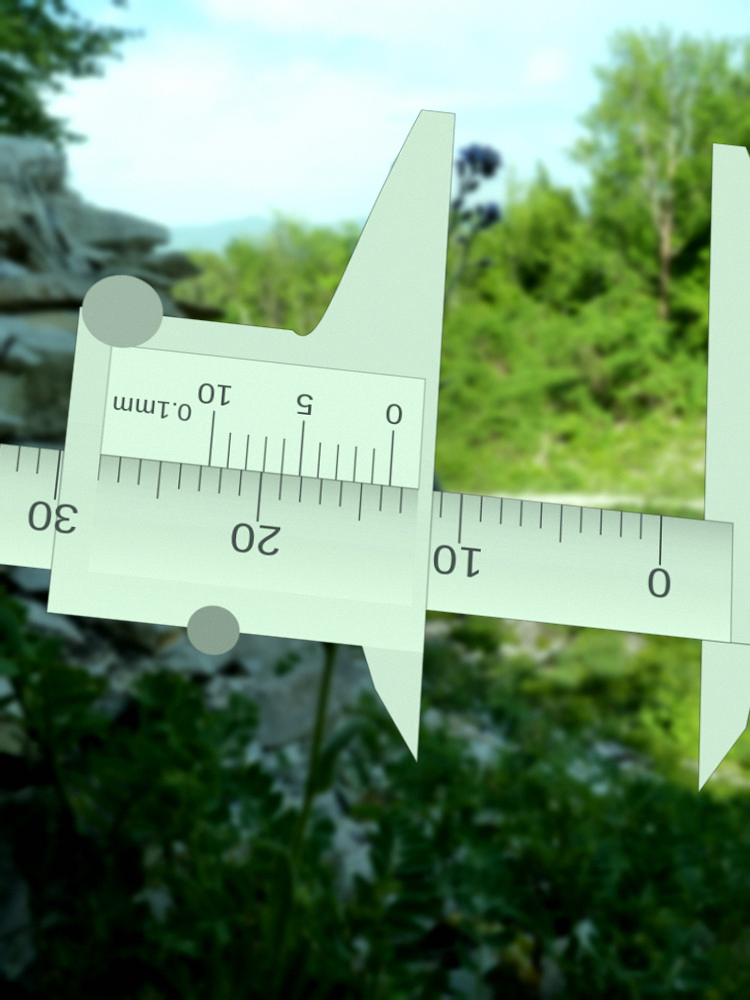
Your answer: 13.6mm
